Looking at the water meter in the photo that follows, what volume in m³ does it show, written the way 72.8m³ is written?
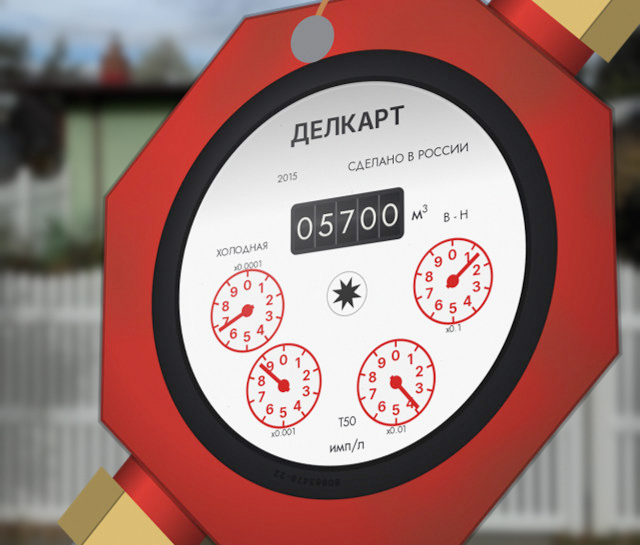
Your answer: 5700.1386m³
